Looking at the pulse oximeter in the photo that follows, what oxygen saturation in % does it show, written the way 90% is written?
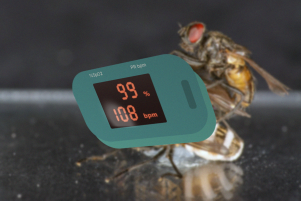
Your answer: 99%
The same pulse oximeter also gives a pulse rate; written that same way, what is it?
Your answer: 108bpm
